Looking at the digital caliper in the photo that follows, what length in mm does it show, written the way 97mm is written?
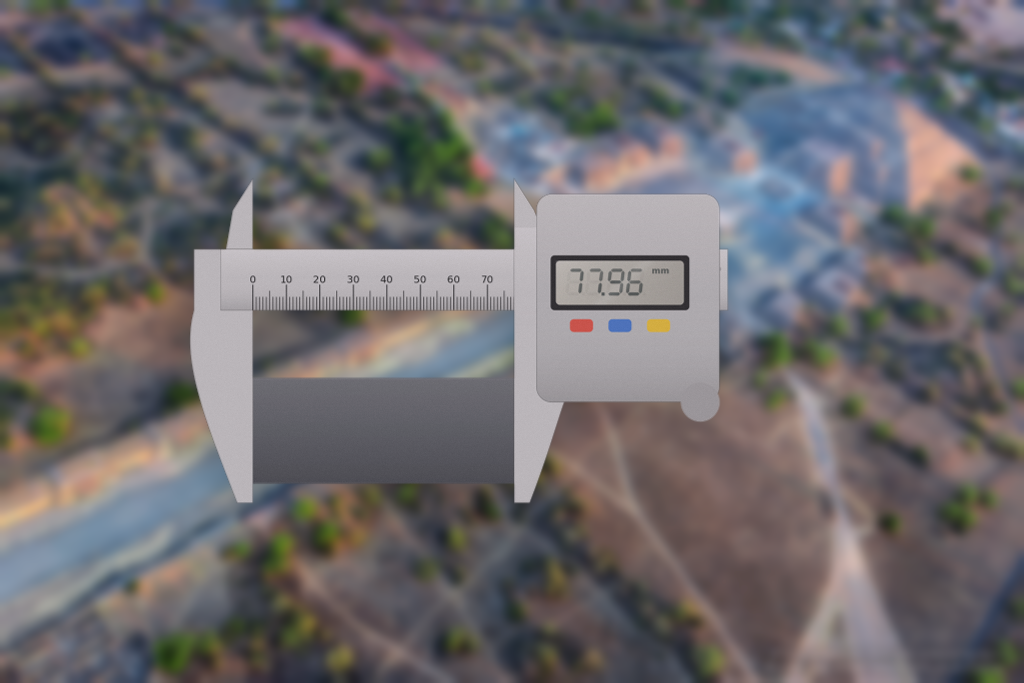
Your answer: 77.96mm
